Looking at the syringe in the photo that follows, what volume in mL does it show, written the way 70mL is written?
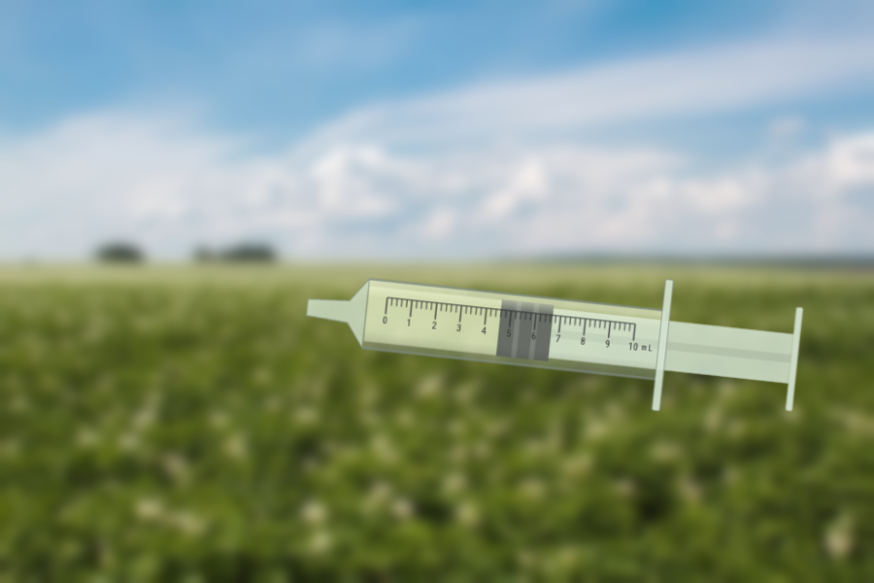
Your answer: 4.6mL
